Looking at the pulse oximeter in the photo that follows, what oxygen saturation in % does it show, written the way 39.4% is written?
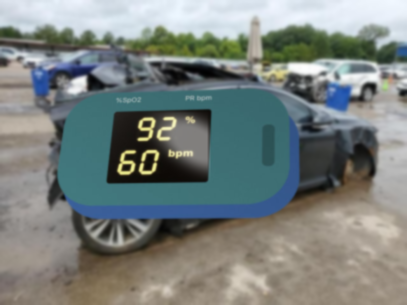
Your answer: 92%
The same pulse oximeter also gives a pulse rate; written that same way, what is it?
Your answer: 60bpm
